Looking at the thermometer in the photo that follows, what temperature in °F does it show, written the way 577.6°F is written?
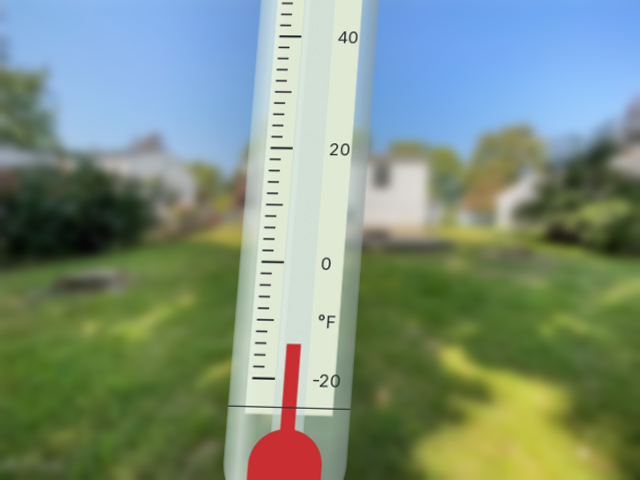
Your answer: -14°F
